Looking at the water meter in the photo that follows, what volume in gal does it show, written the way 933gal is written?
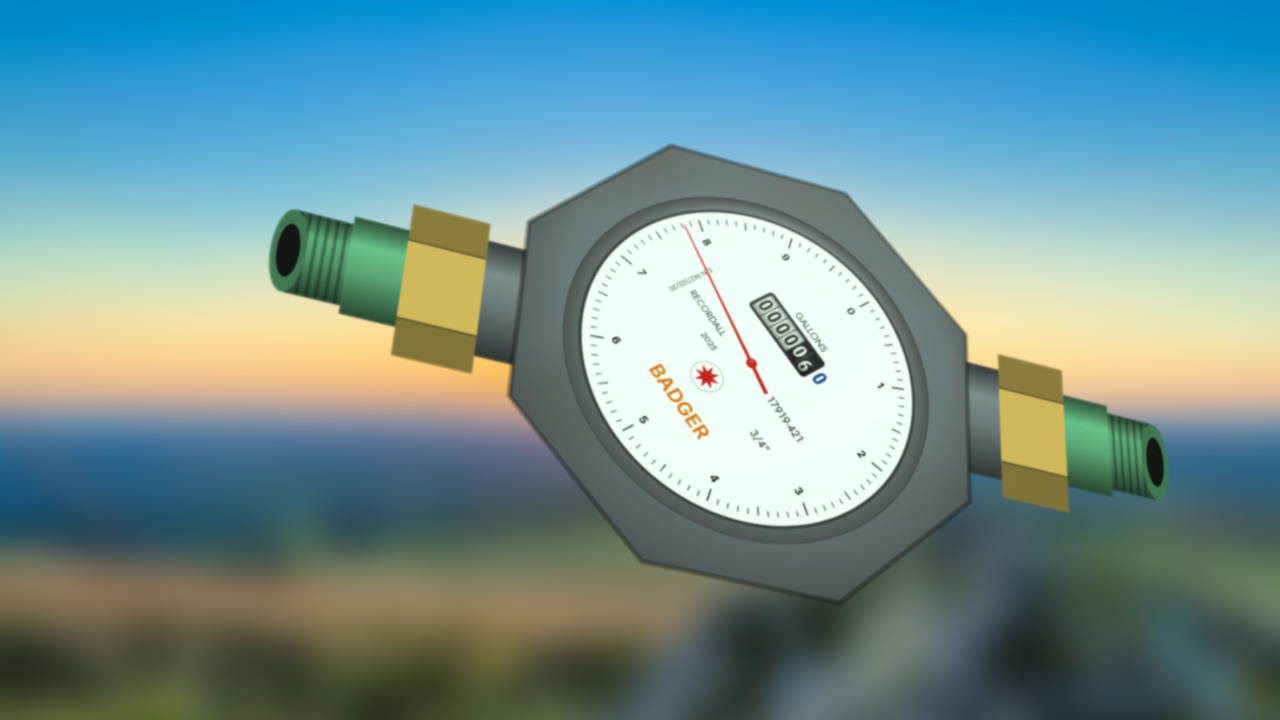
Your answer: 57.8gal
